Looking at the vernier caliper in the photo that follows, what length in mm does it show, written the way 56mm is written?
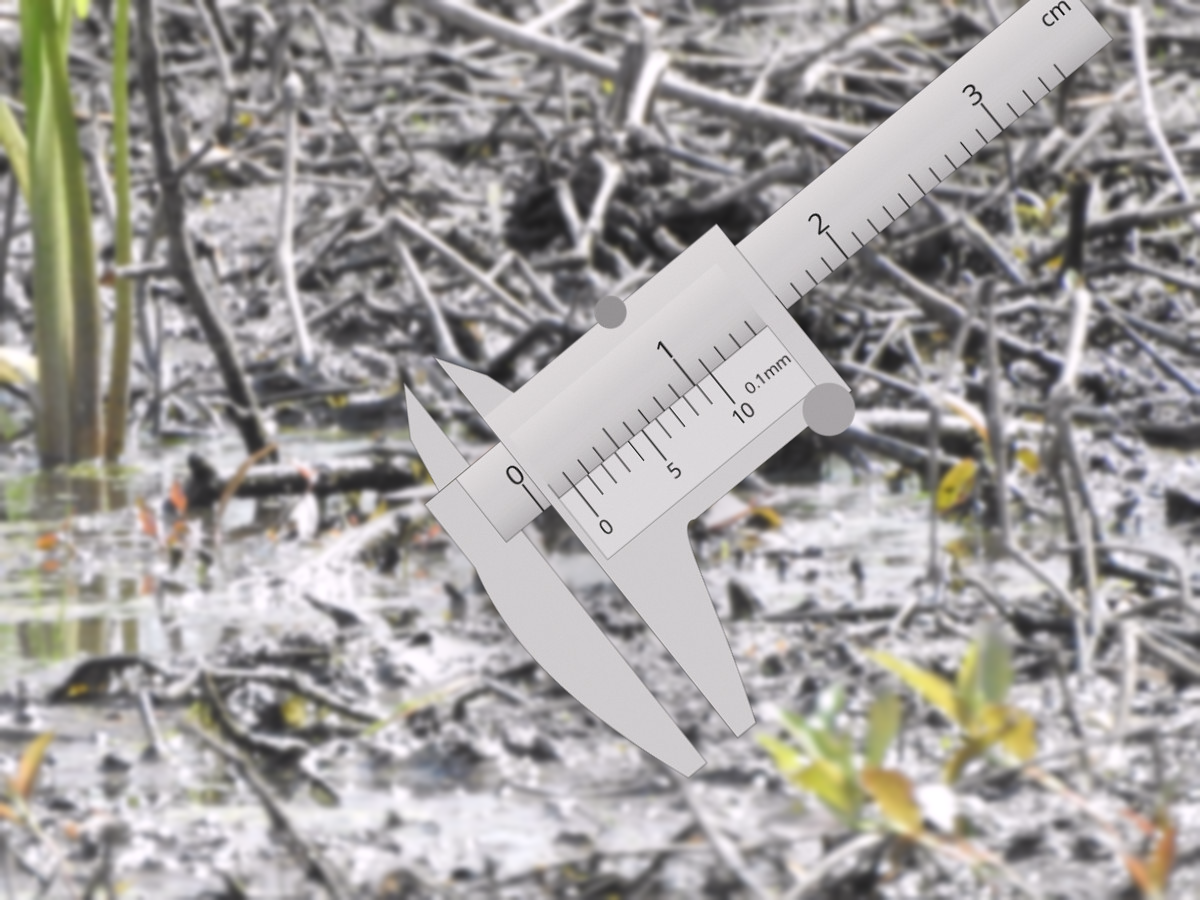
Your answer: 2.0mm
